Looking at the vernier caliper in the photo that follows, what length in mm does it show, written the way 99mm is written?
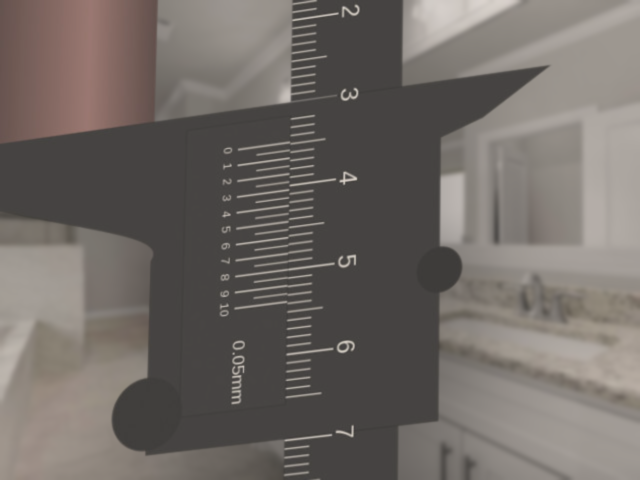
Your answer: 34.8mm
